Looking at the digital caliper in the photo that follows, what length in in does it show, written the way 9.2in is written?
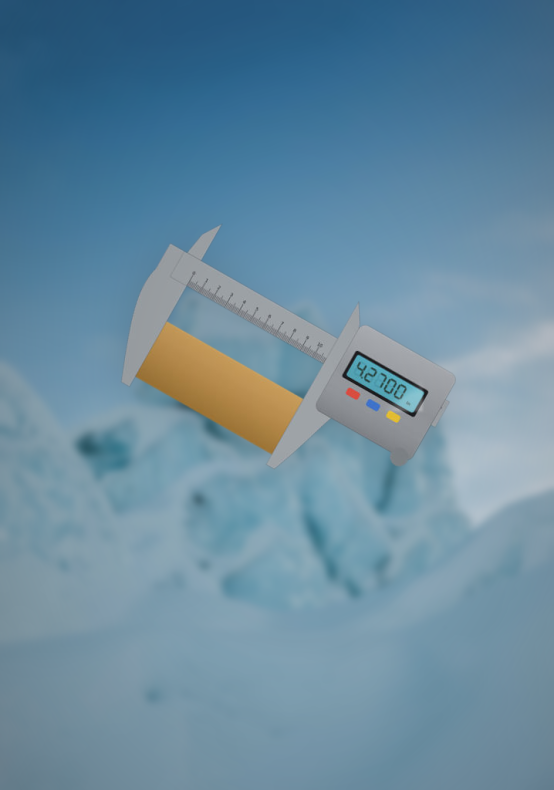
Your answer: 4.2700in
